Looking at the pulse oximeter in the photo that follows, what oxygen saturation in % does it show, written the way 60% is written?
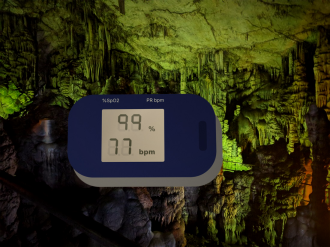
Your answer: 99%
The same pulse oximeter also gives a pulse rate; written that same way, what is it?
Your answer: 77bpm
